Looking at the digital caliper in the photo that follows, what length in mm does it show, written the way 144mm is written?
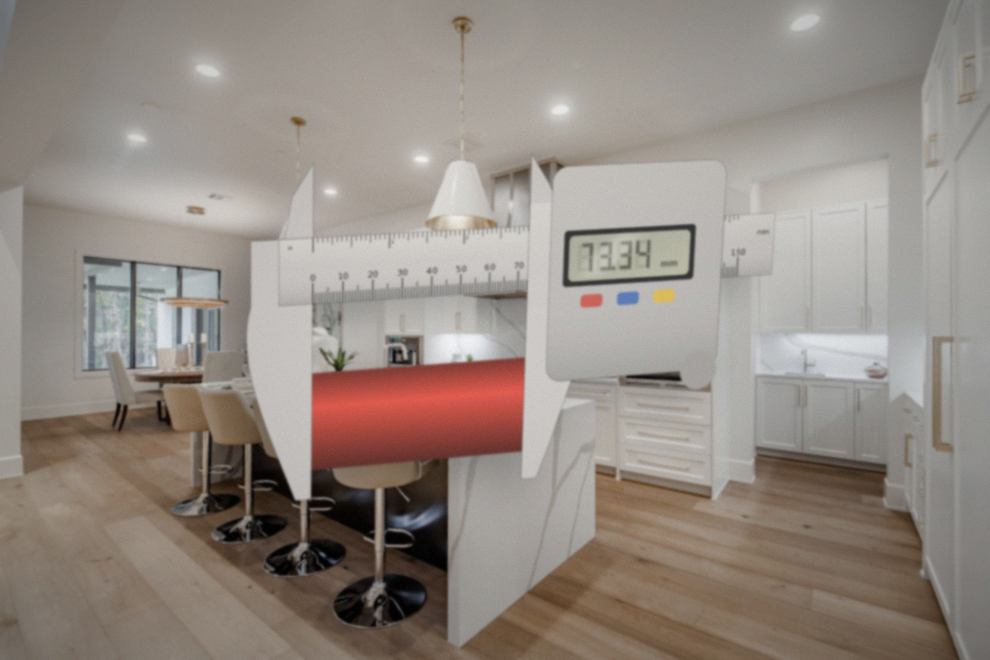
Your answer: 73.34mm
